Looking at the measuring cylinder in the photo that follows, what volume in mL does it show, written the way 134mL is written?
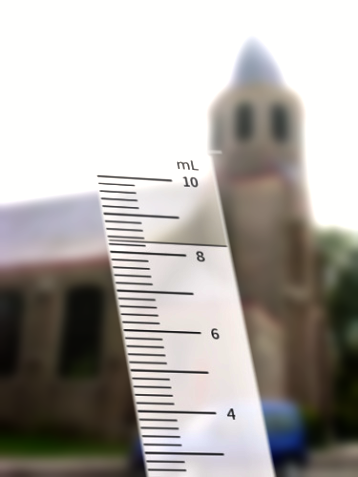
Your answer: 8.3mL
